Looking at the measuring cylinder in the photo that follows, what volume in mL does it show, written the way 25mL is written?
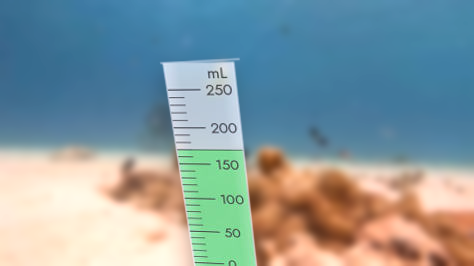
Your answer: 170mL
